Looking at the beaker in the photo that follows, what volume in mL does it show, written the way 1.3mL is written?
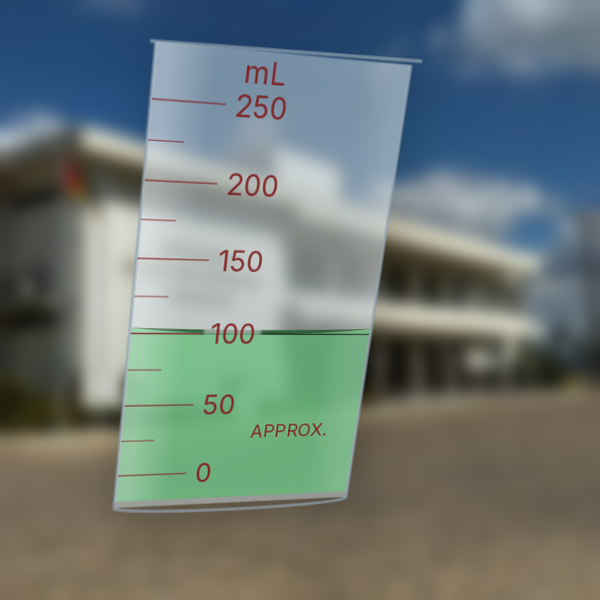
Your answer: 100mL
